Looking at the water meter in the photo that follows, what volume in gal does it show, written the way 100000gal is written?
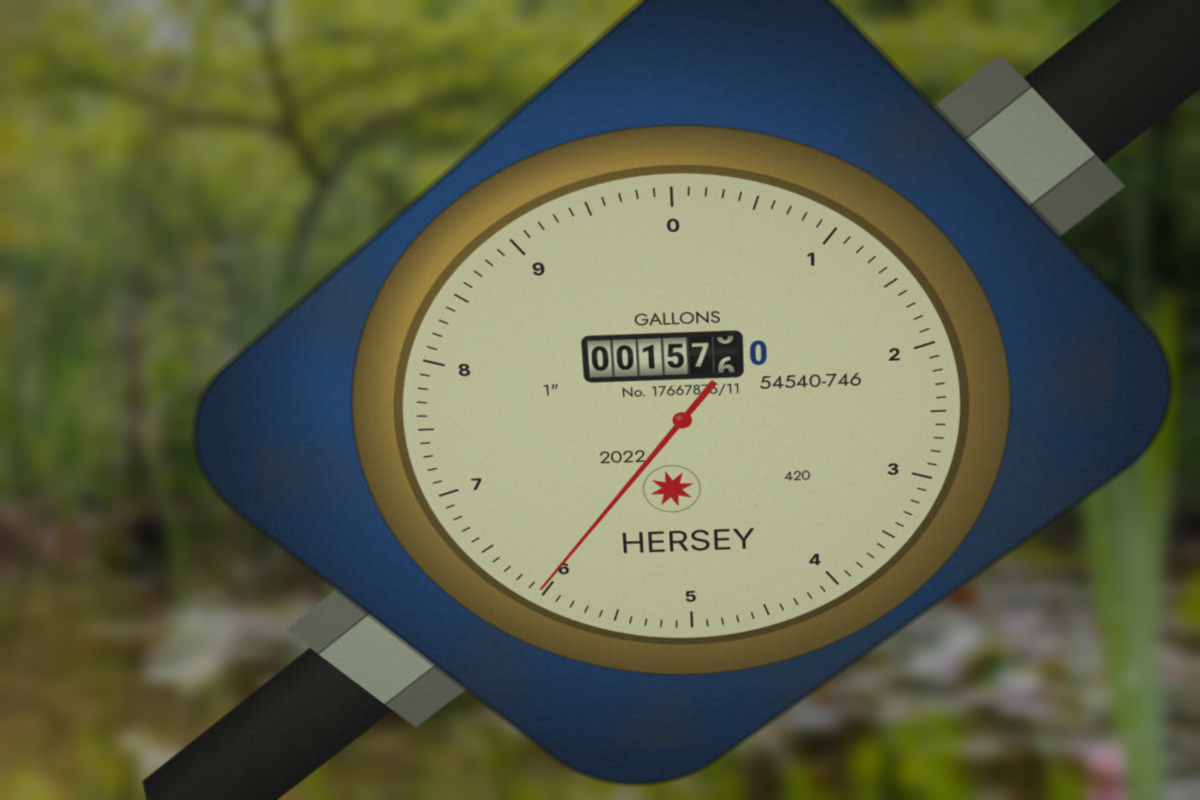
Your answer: 15756.0gal
